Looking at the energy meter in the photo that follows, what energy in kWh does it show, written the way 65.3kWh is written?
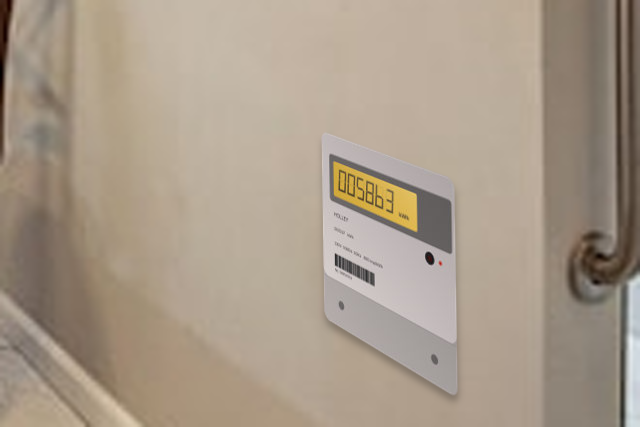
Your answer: 5863kWh
